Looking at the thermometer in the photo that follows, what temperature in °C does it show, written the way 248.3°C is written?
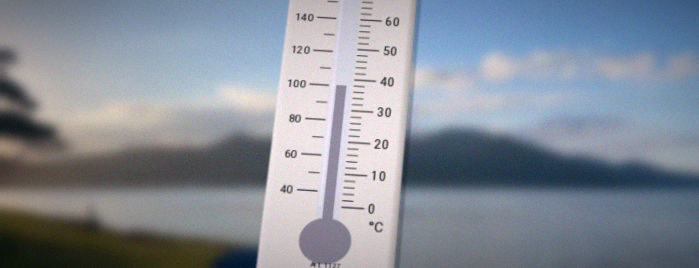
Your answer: 38°C
